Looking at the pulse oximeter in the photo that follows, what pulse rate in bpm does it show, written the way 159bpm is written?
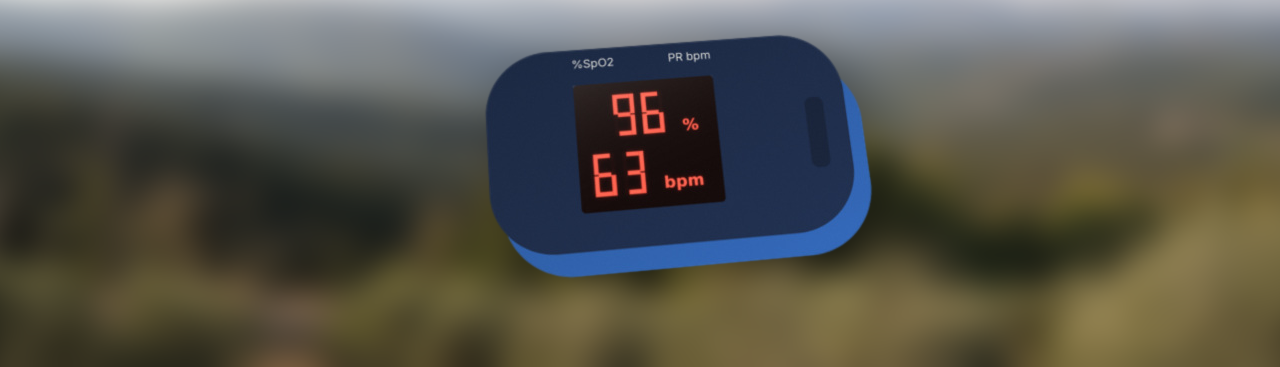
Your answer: 63bpm
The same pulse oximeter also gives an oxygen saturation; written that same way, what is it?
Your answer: 96%
